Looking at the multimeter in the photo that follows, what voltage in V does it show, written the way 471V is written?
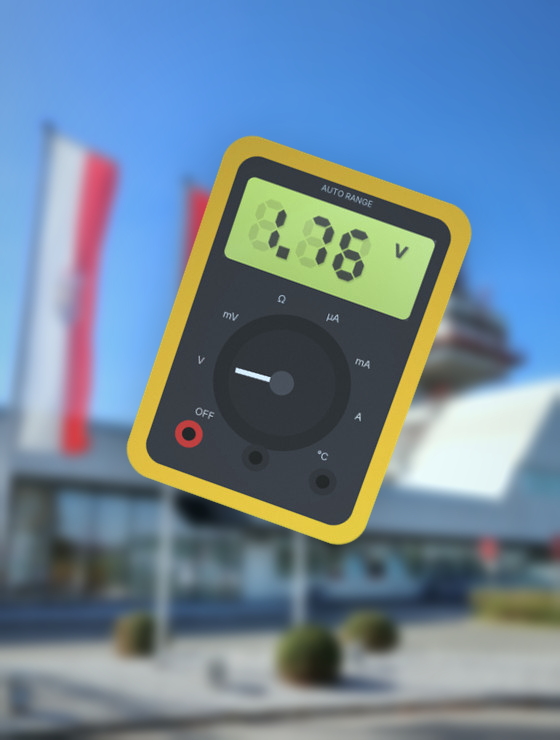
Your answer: 1.76V
